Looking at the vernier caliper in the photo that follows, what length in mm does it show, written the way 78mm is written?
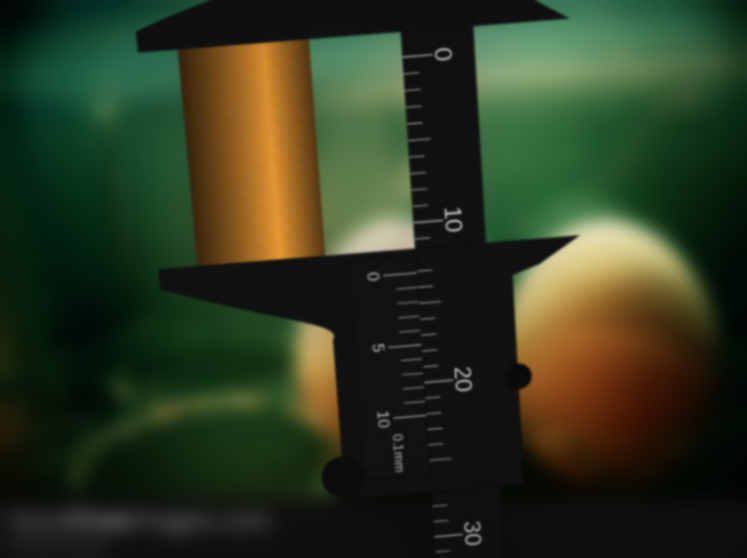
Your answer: 13.1mm
